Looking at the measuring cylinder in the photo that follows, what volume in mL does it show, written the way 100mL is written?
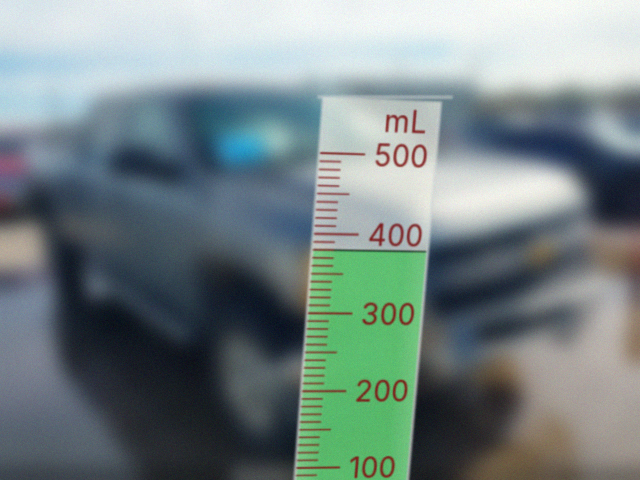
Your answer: 380mL
